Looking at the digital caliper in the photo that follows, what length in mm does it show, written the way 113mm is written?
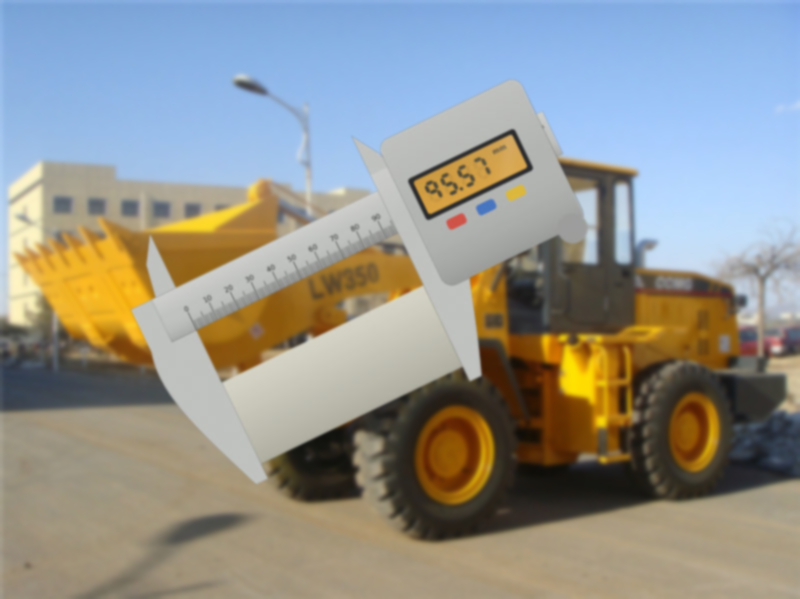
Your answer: 95.57mm
